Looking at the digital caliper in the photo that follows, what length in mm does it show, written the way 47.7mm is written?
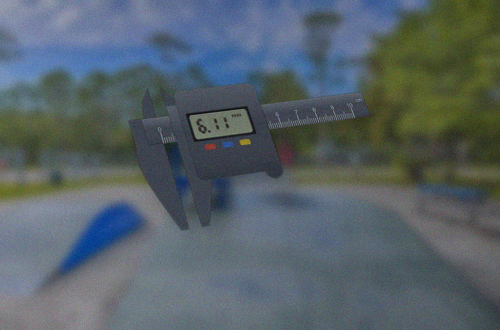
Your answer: 6.11mm
